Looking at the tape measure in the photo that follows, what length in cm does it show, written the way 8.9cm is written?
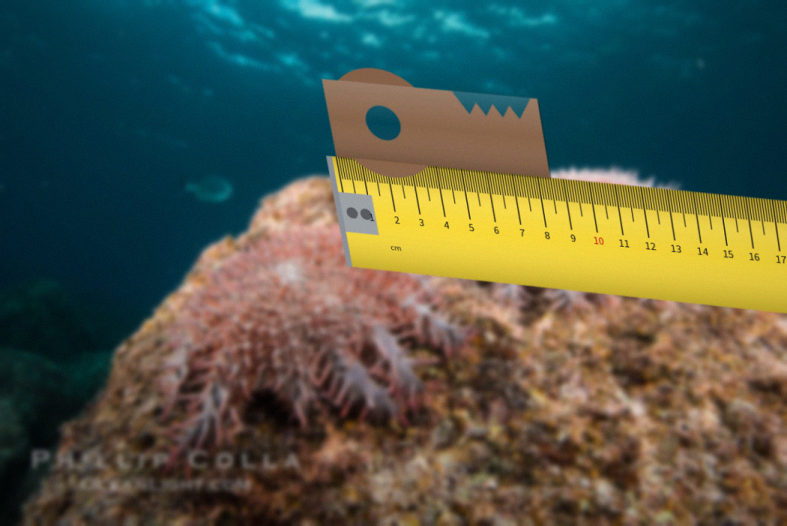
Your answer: 8.5cm
